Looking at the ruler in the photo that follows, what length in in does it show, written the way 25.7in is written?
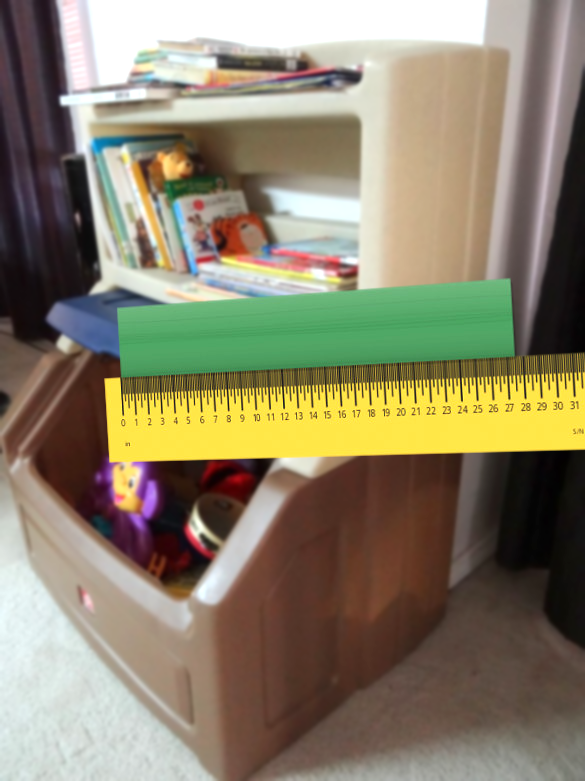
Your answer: 27.5in
